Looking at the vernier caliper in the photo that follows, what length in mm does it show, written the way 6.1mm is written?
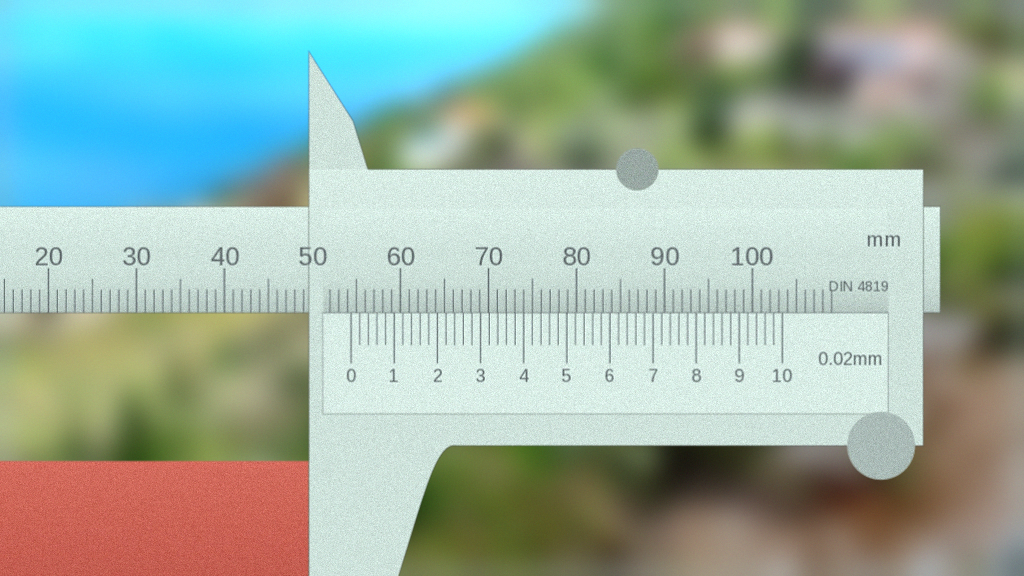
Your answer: 54.4mm
